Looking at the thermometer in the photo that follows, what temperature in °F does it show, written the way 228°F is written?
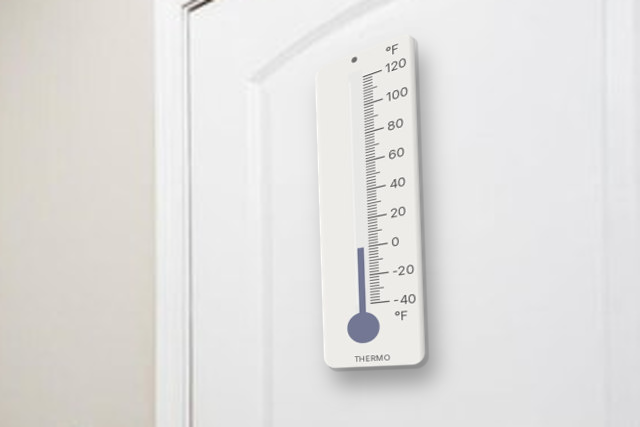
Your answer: 0°F
